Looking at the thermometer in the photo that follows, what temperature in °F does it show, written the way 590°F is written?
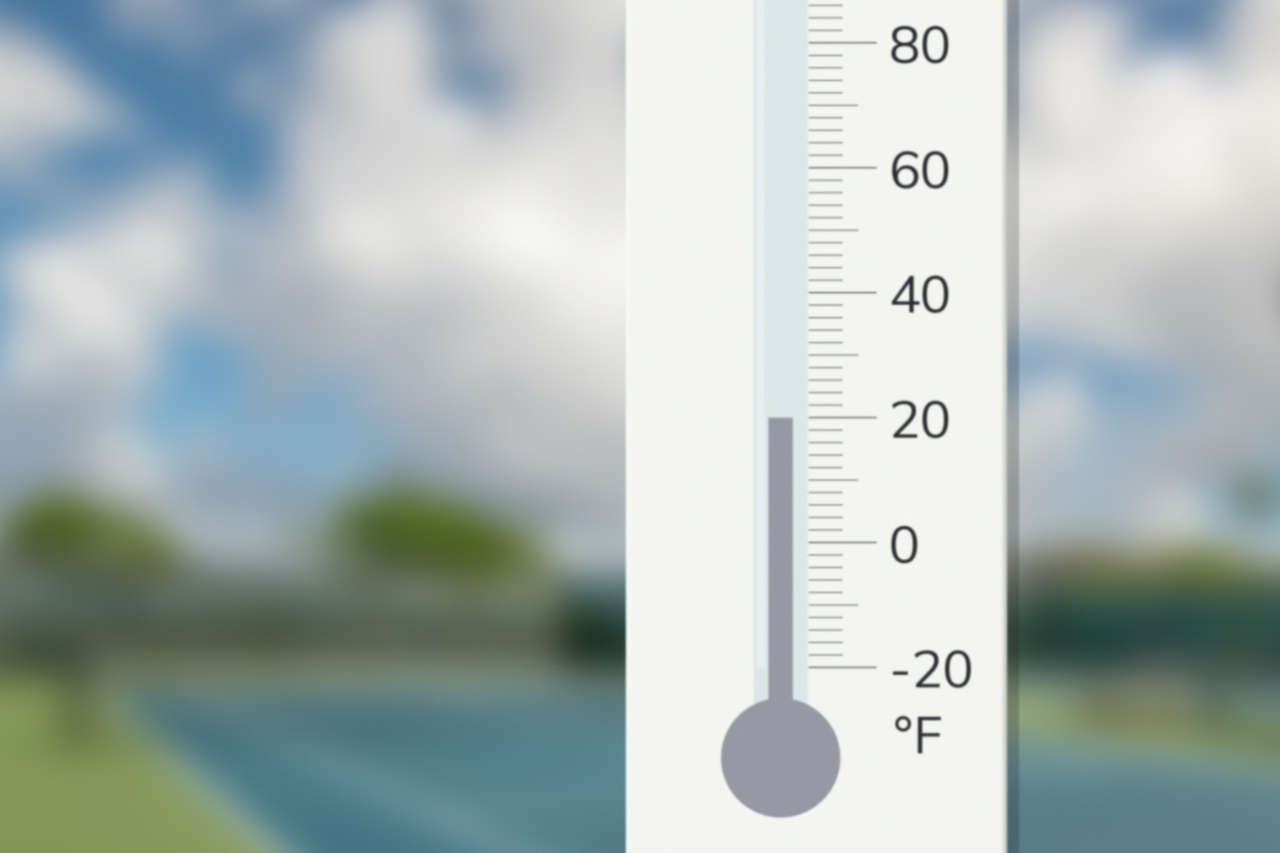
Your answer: 20°F
